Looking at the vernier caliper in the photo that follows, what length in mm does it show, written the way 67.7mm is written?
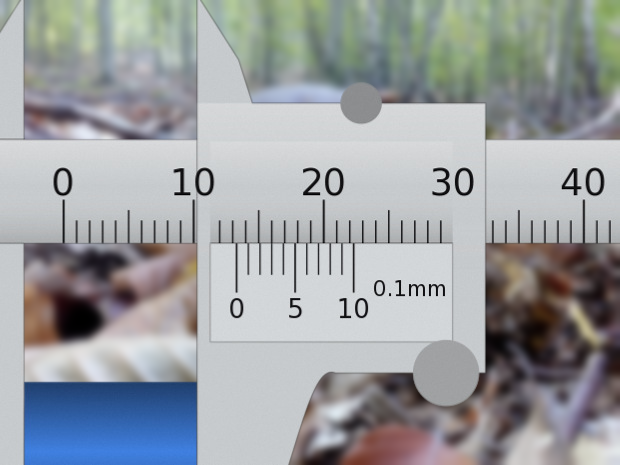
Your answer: 13.3mm
